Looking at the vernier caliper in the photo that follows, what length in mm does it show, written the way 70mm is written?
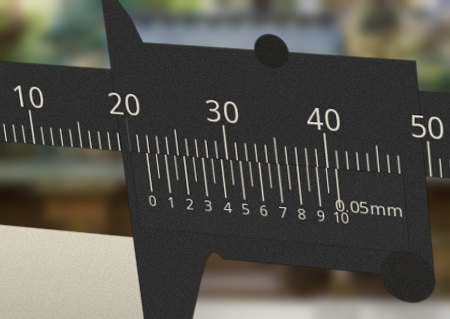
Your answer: 21.8mm
